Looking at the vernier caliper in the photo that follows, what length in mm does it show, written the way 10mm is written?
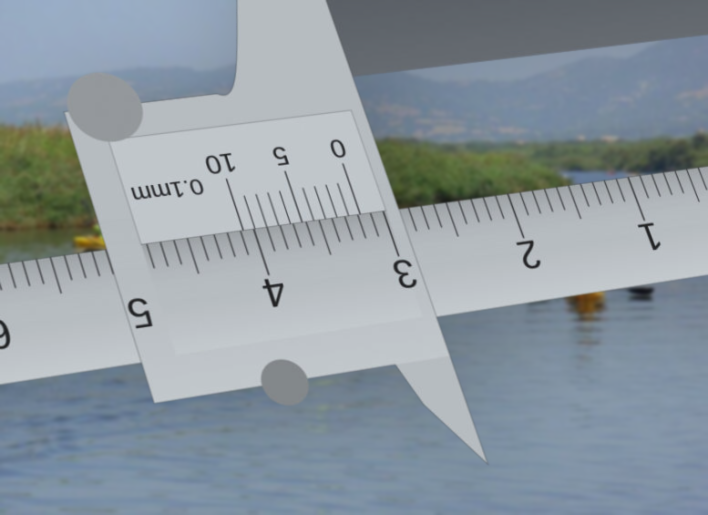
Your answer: 31.8mm
